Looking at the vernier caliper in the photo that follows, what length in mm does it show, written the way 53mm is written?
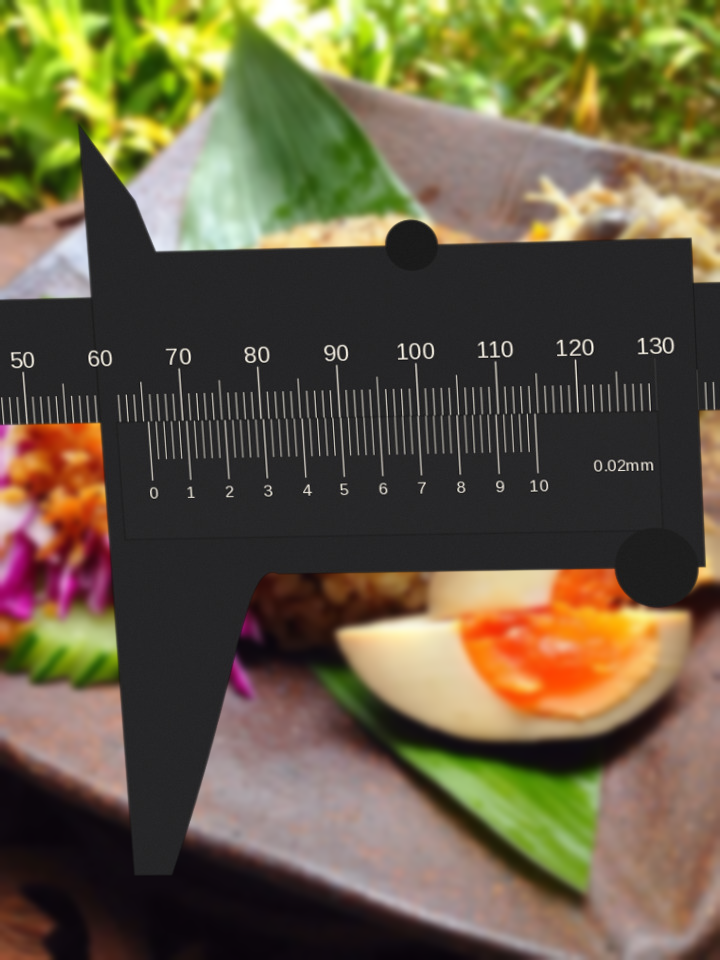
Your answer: 65.6mm
